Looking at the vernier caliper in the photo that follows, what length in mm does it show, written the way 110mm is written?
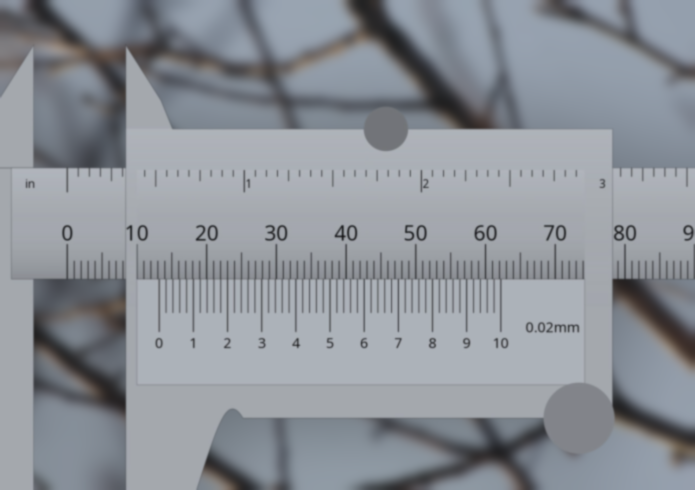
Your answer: 13.2mm
